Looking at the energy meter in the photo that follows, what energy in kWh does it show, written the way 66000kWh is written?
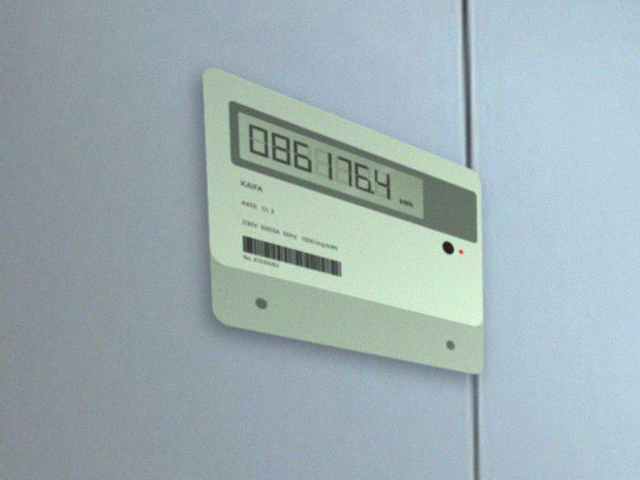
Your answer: 86176.4kWh
